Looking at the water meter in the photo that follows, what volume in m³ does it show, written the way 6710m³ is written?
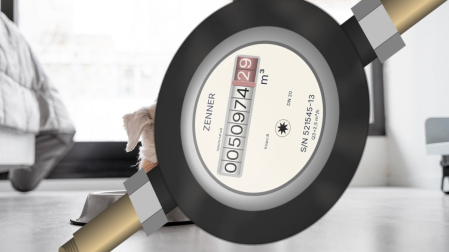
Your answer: 50974.29m³
